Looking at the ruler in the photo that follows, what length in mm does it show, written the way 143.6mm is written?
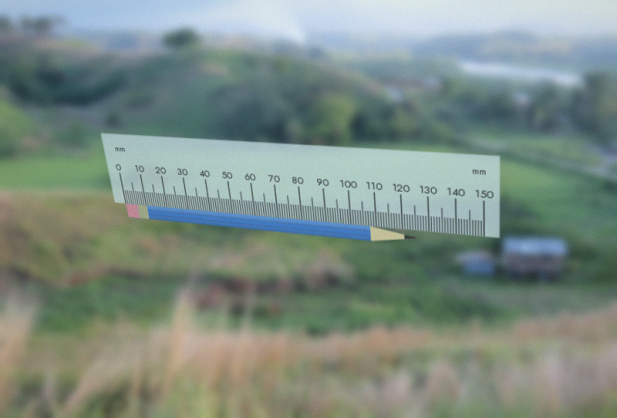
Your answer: 125mm
